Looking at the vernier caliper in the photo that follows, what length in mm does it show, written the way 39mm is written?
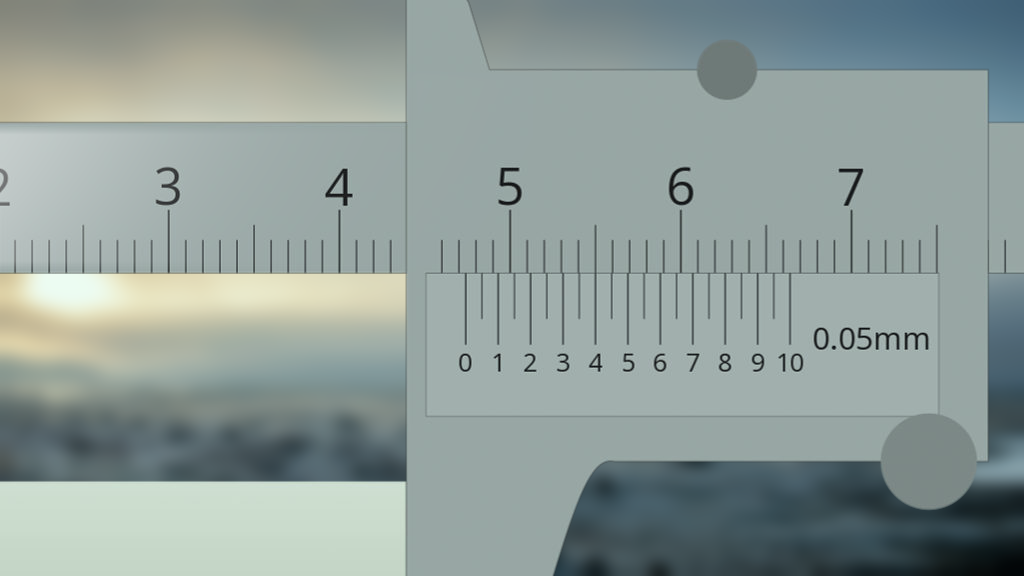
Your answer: 47.4mm
